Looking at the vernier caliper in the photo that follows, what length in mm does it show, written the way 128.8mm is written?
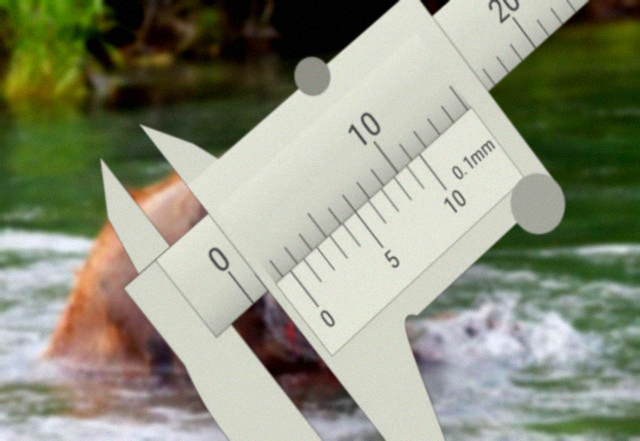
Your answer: 2.5mm
